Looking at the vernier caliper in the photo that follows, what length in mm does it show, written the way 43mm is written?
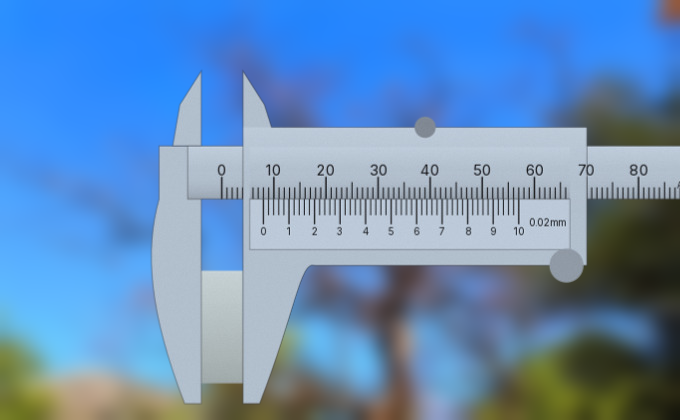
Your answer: 8.0mm
